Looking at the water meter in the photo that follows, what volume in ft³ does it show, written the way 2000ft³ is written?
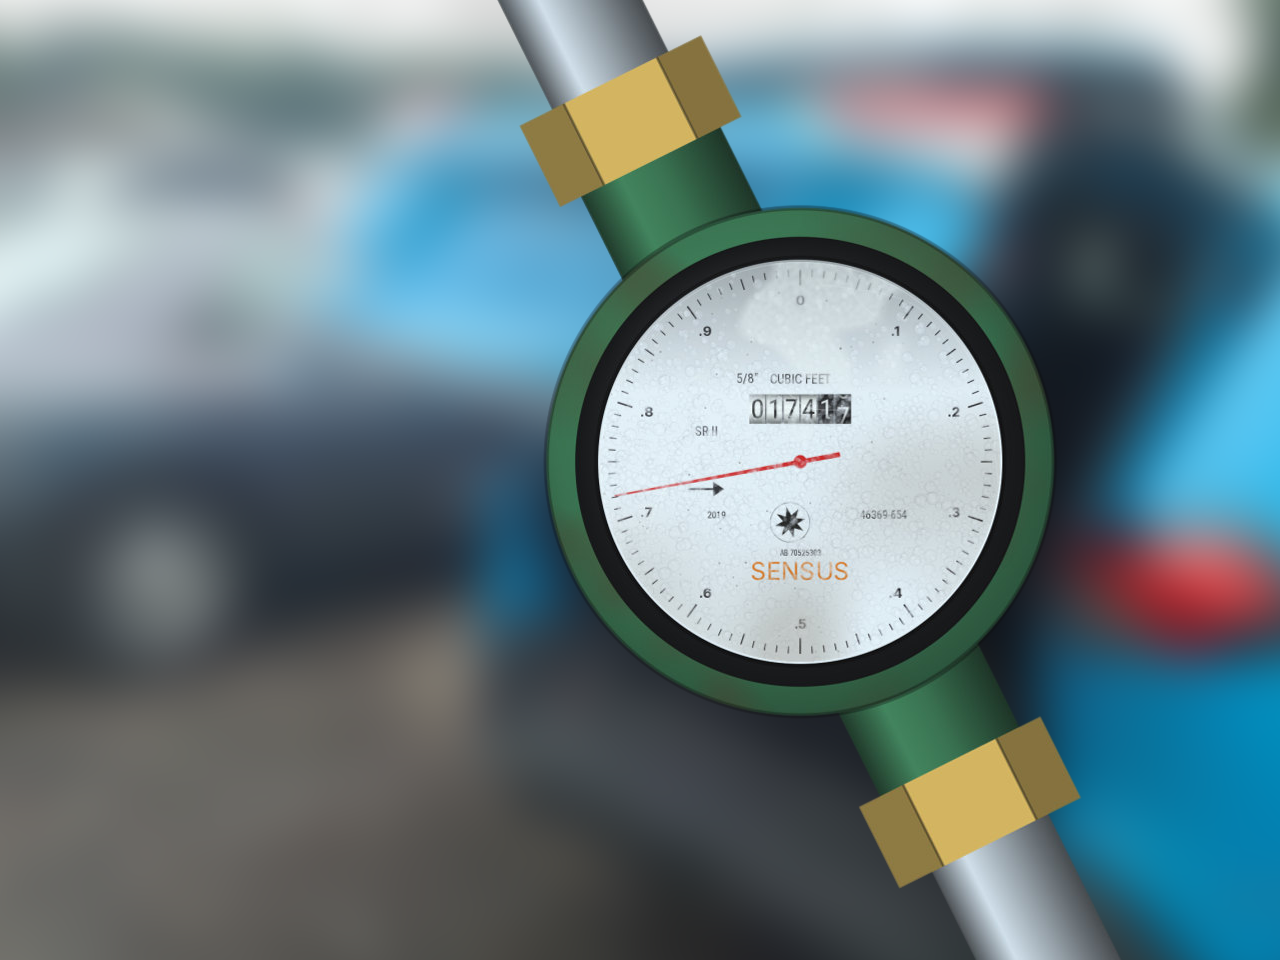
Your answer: 17416.72ft³
